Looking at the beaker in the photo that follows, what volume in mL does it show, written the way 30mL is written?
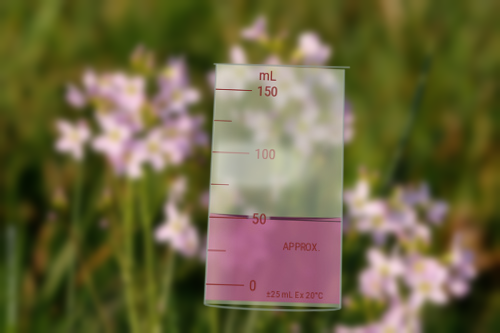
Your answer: 50mL
